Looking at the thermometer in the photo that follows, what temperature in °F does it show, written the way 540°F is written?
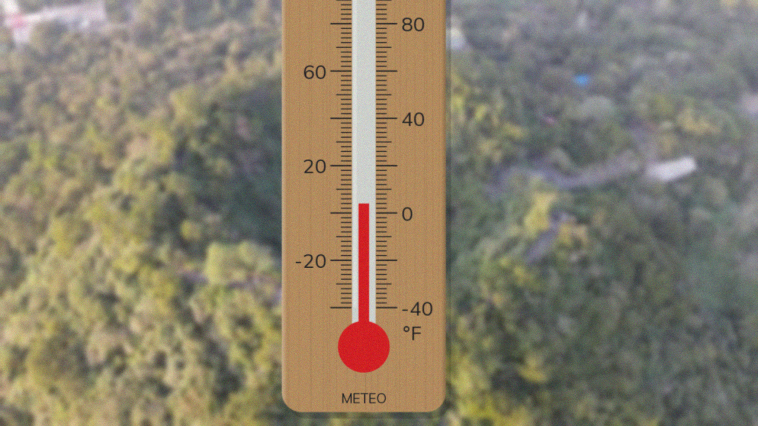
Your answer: 4°F
